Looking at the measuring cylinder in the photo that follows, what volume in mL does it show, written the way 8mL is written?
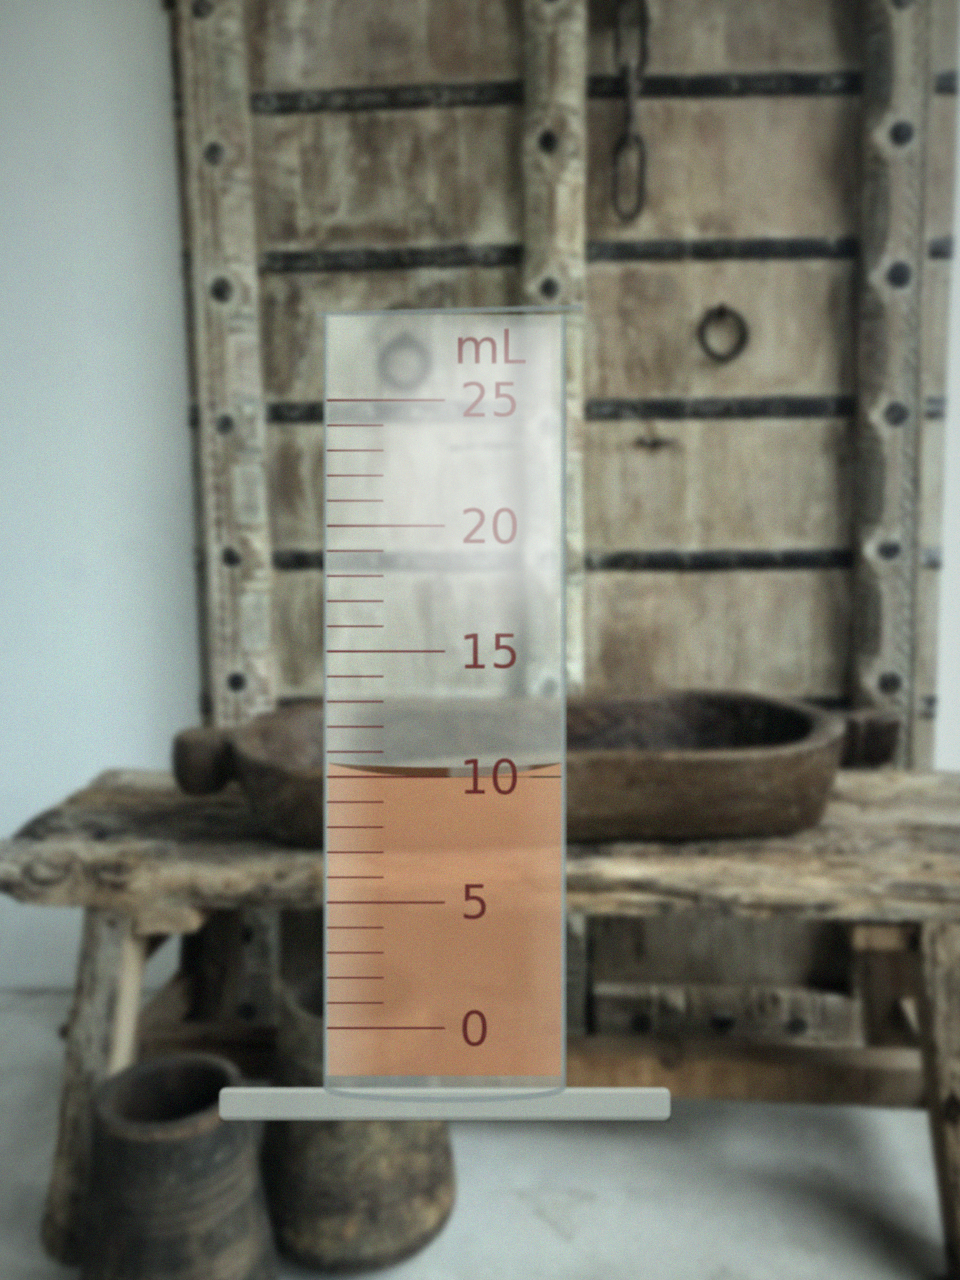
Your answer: 10mL
